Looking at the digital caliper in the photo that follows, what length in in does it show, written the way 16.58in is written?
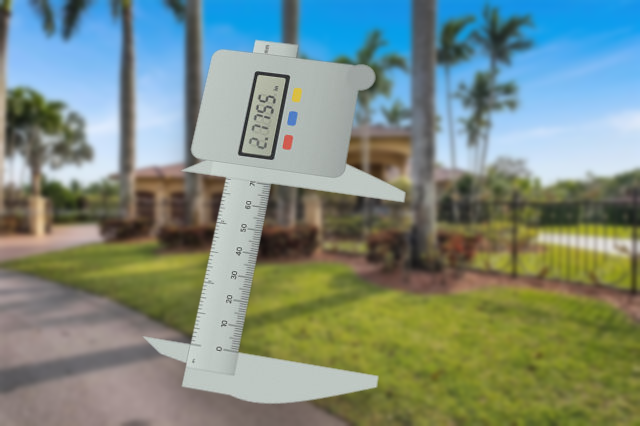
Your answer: 2.7755in
